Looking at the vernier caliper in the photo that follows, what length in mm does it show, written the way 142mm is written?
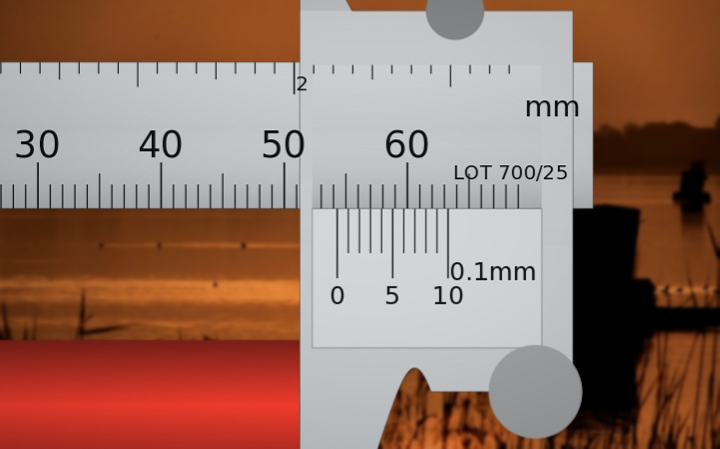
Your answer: 54.3mm
